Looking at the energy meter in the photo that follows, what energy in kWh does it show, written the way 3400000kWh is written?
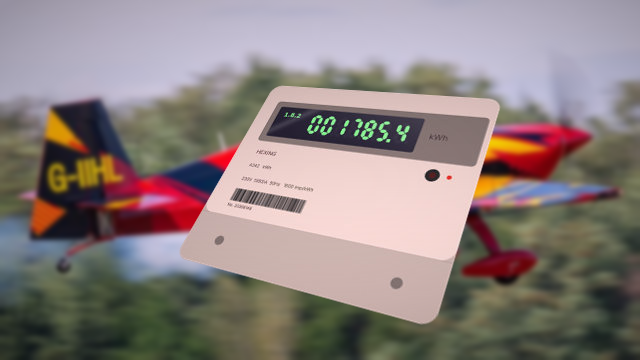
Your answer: 1785.4kWh
